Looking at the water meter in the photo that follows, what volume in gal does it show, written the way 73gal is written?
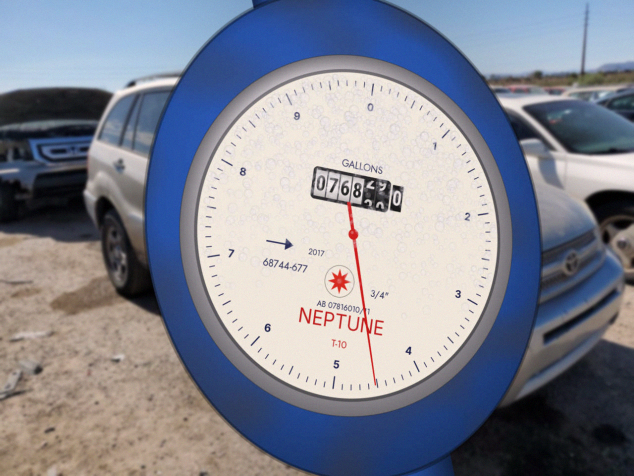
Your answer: 768294.5gal
